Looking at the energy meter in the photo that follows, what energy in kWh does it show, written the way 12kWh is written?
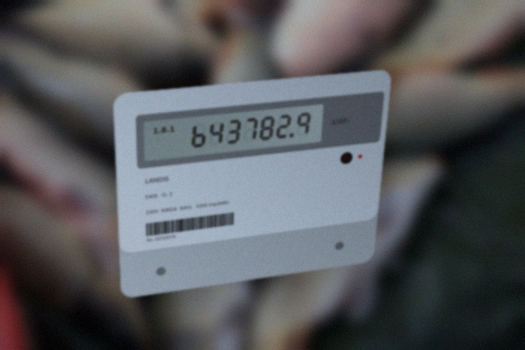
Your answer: 643782.9kWh
